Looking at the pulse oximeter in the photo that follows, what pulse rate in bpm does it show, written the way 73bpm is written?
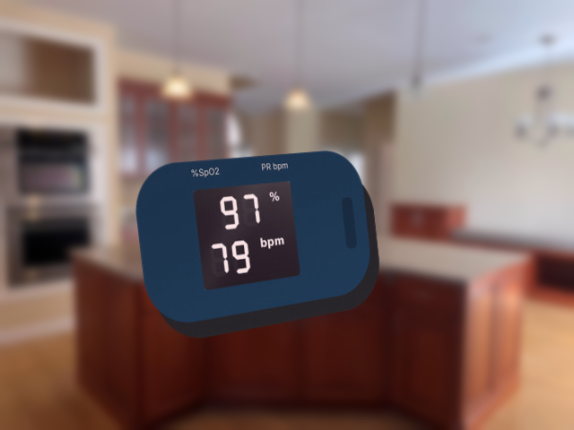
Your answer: 79bpm
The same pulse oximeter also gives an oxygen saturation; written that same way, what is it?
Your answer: 97%
